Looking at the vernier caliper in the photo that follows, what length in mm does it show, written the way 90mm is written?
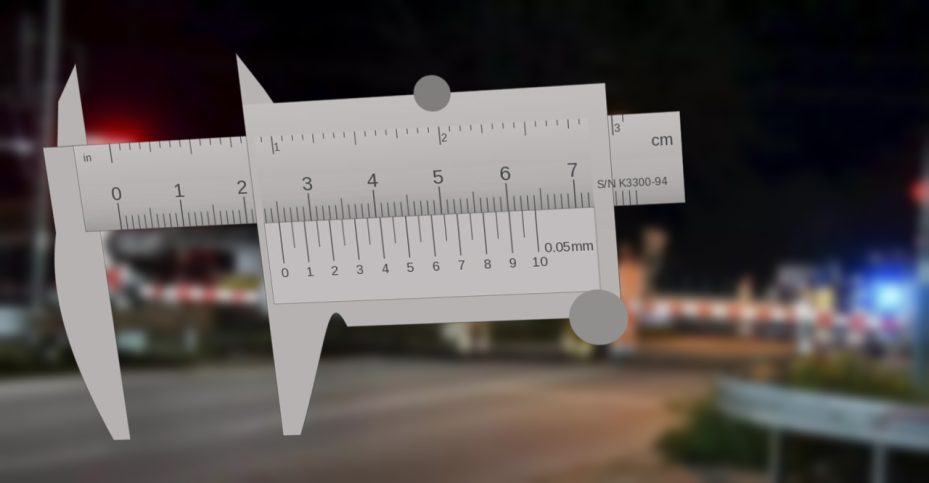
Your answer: 25.0mm
